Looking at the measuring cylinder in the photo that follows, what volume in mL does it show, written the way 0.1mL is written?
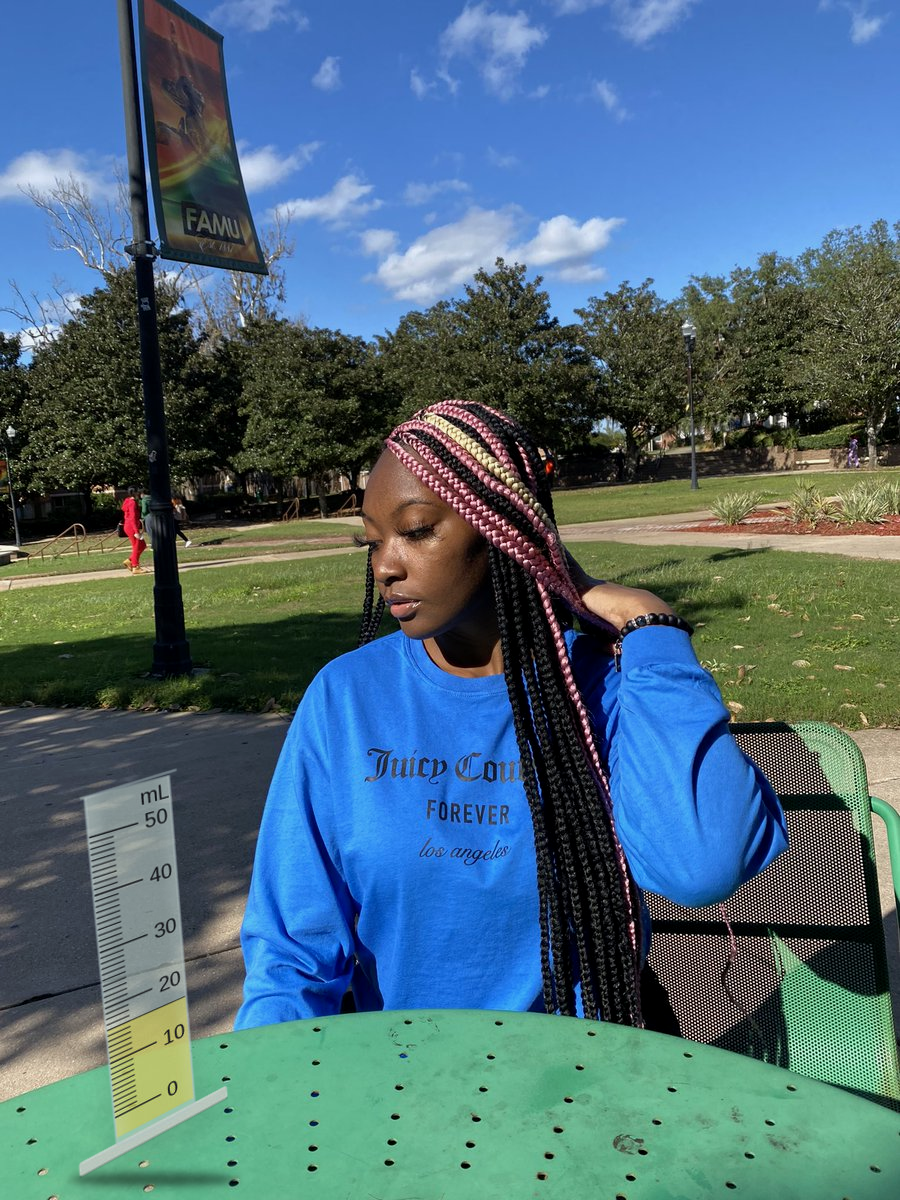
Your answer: 16mL
